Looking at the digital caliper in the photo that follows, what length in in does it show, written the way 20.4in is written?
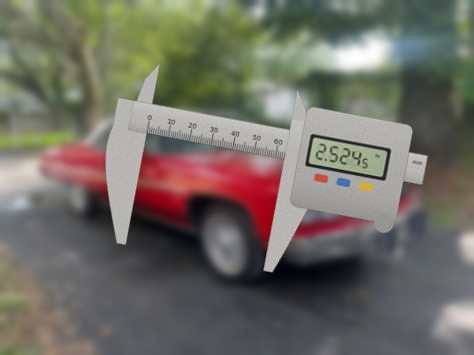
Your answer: 2.5245in
